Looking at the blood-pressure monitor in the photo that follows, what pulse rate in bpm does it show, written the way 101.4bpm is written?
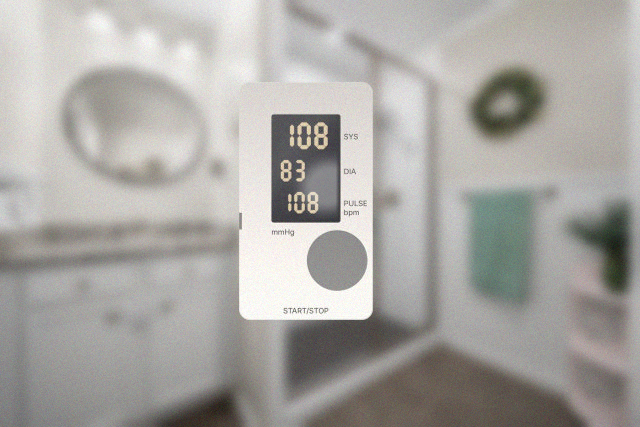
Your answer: 108bpm
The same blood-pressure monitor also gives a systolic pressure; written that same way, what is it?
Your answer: 108mmHg
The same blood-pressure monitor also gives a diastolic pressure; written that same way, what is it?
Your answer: 83mmHg
